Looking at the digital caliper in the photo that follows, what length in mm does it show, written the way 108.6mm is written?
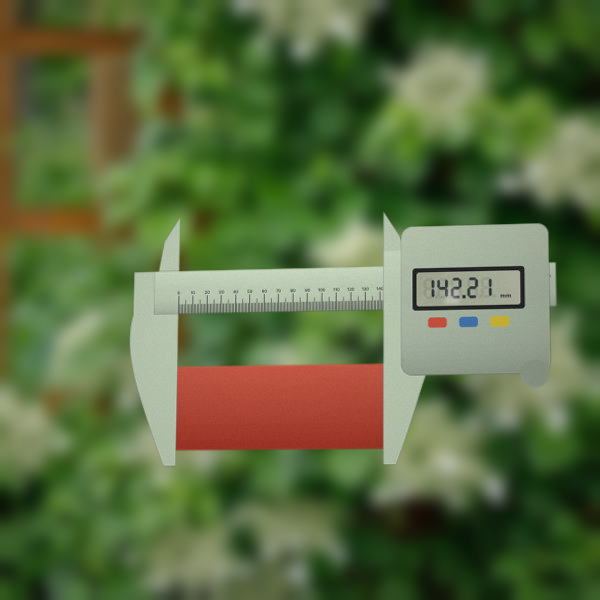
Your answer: 142.21mm
